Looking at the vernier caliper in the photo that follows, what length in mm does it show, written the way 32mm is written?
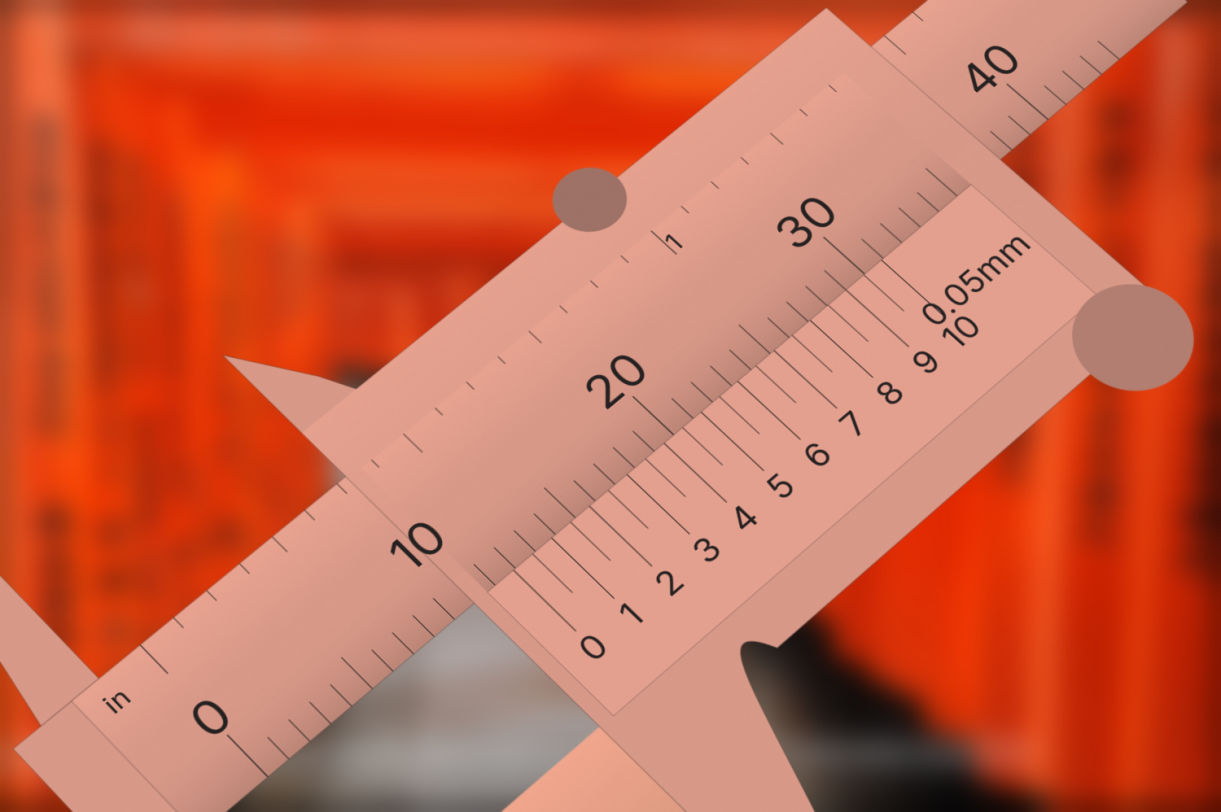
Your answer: 11.90mm
